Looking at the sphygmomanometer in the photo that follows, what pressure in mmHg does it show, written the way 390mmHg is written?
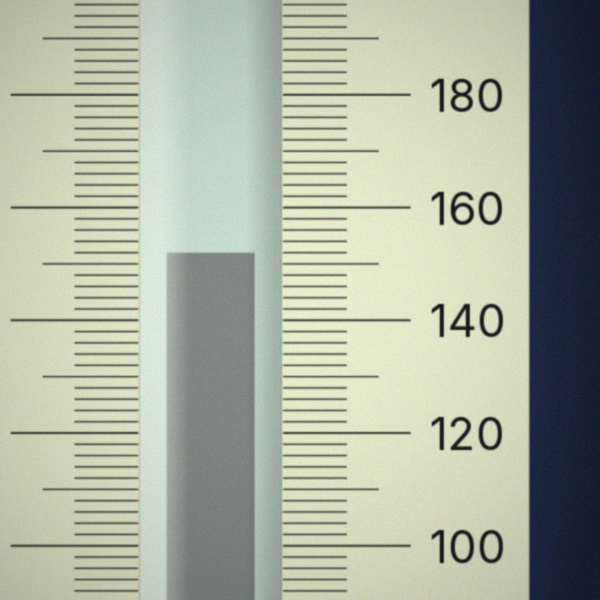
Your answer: 152mmHg
